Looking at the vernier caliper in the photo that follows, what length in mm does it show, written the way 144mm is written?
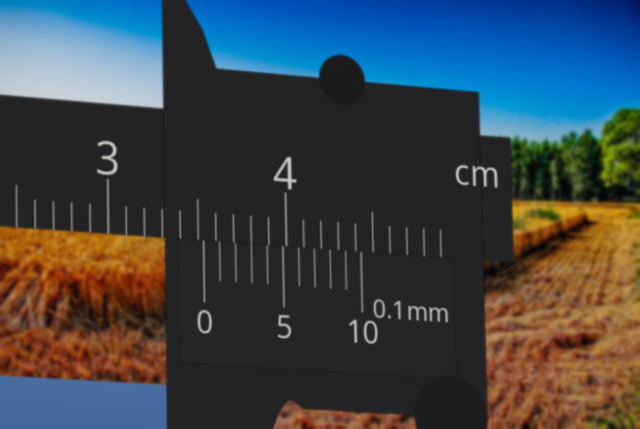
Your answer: 35.3mm
